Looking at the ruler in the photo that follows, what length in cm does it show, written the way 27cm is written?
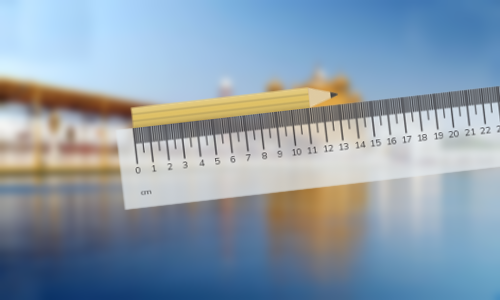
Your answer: 13cm
